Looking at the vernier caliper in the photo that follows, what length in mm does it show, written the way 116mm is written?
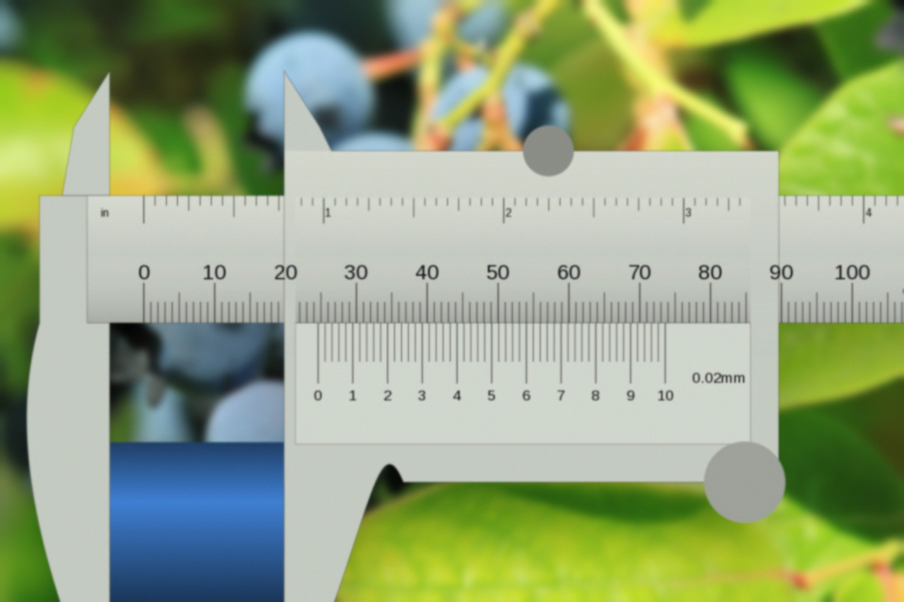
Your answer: 24.6mm
